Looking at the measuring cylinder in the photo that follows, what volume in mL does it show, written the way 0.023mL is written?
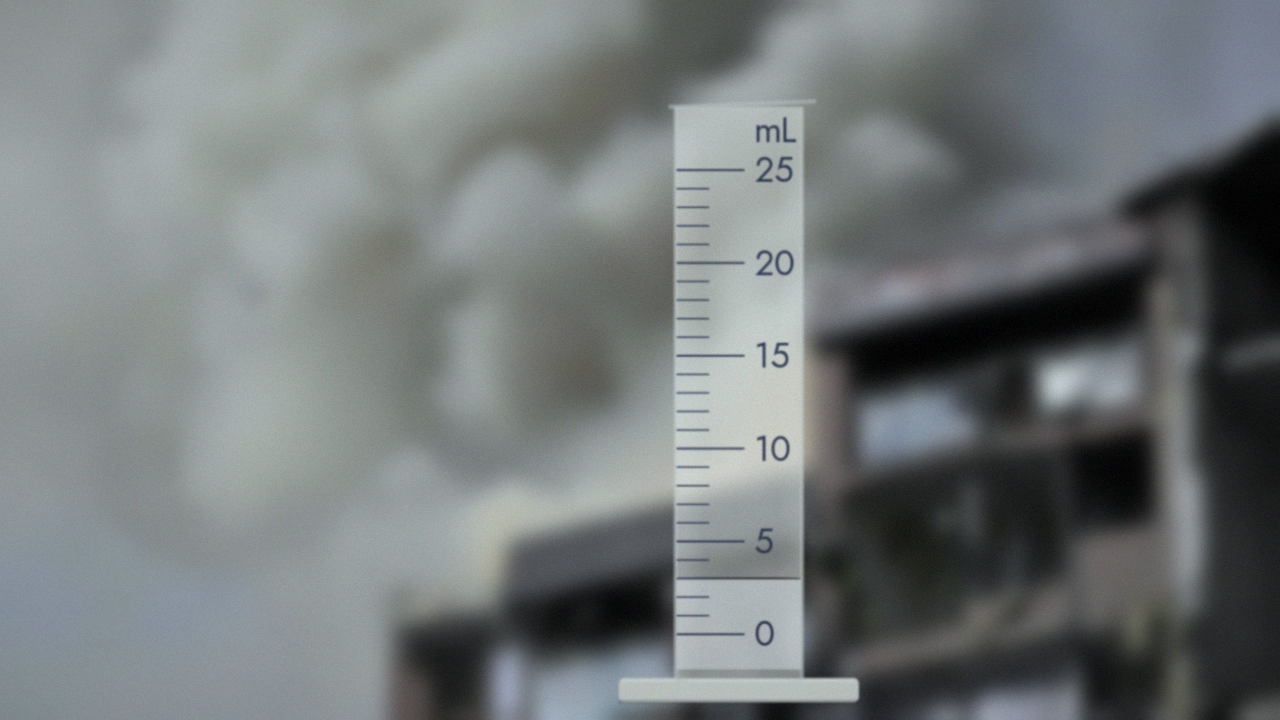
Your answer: 3mL
